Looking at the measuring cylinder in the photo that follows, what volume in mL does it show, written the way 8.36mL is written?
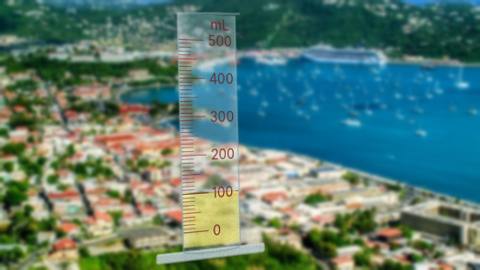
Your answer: 100mL
